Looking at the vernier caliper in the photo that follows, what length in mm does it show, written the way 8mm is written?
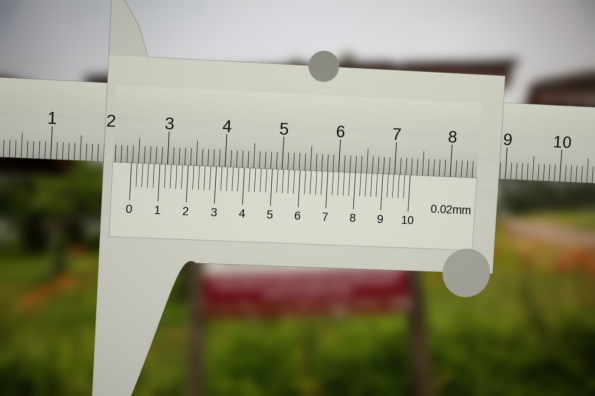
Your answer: 23.8mm
